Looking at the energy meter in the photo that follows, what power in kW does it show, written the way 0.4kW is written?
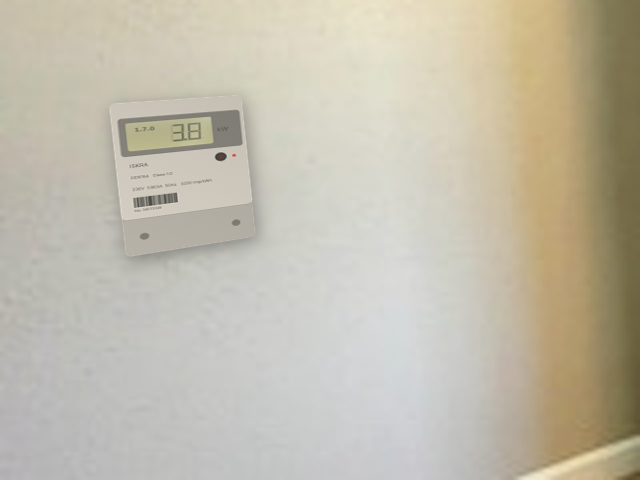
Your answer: 3.8kW
